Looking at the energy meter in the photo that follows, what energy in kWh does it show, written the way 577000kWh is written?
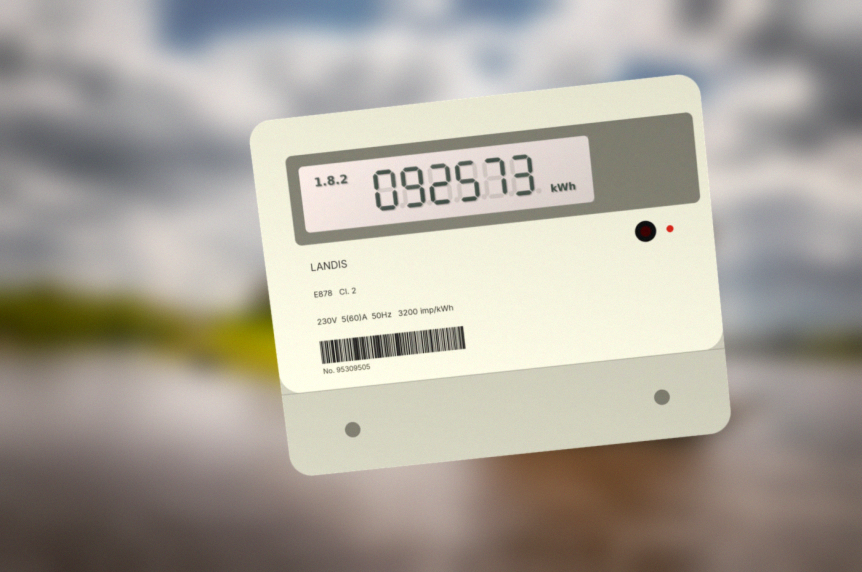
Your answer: 92573kWh
